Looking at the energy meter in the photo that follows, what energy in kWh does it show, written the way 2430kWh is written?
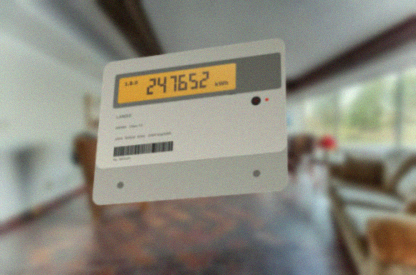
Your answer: 247652kWh
